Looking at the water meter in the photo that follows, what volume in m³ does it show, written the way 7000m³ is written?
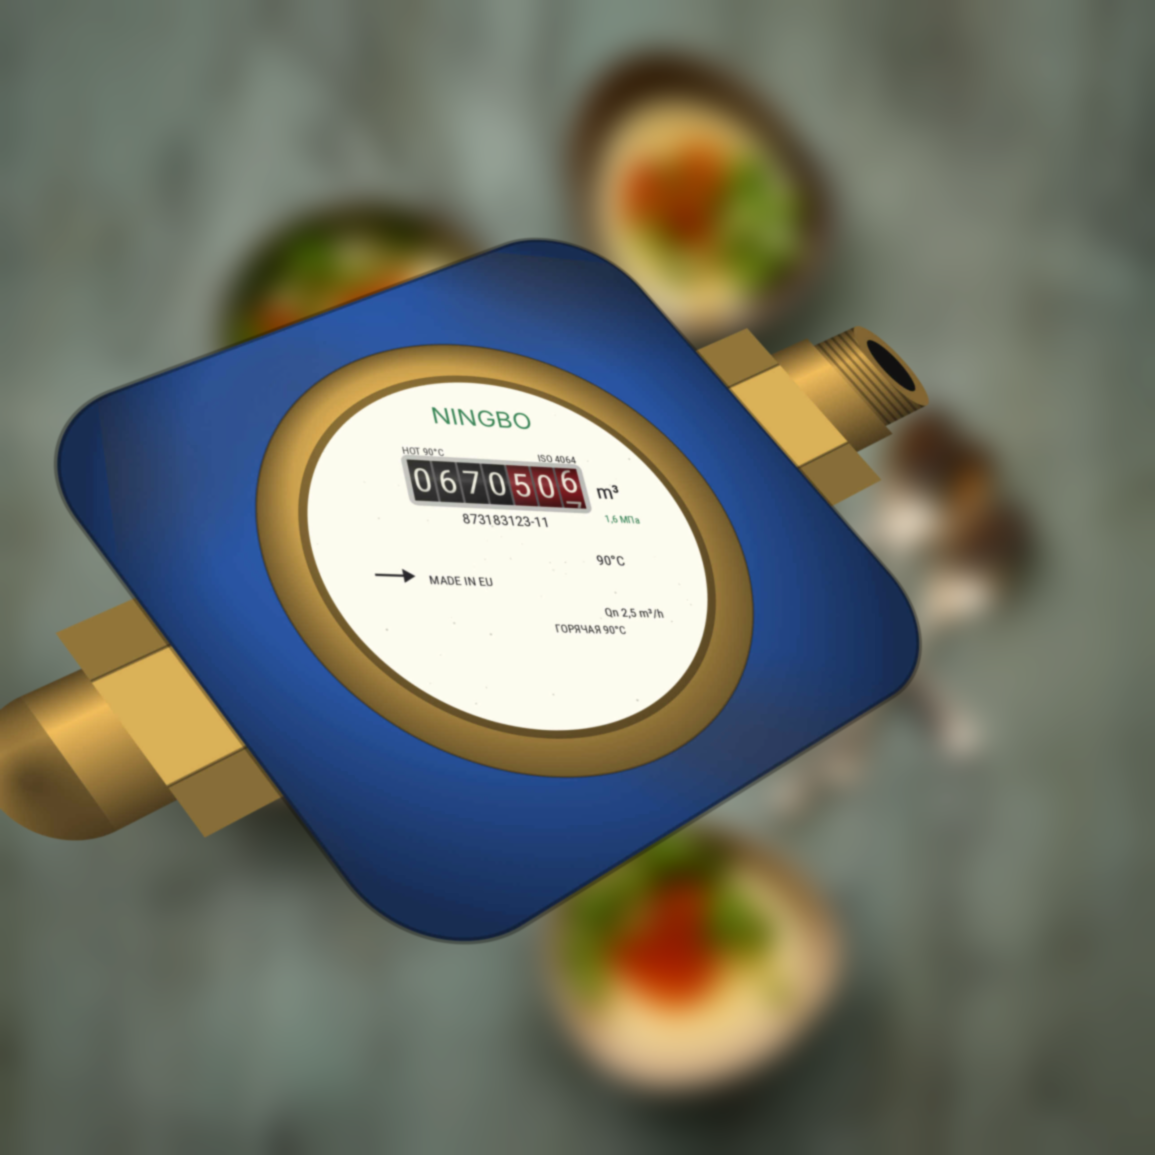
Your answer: 670.506m³
